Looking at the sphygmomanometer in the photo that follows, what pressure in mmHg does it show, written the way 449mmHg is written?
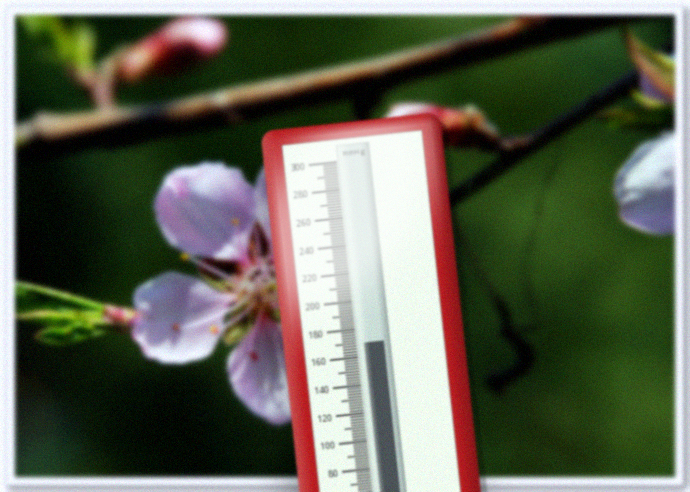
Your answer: 170mmHg
